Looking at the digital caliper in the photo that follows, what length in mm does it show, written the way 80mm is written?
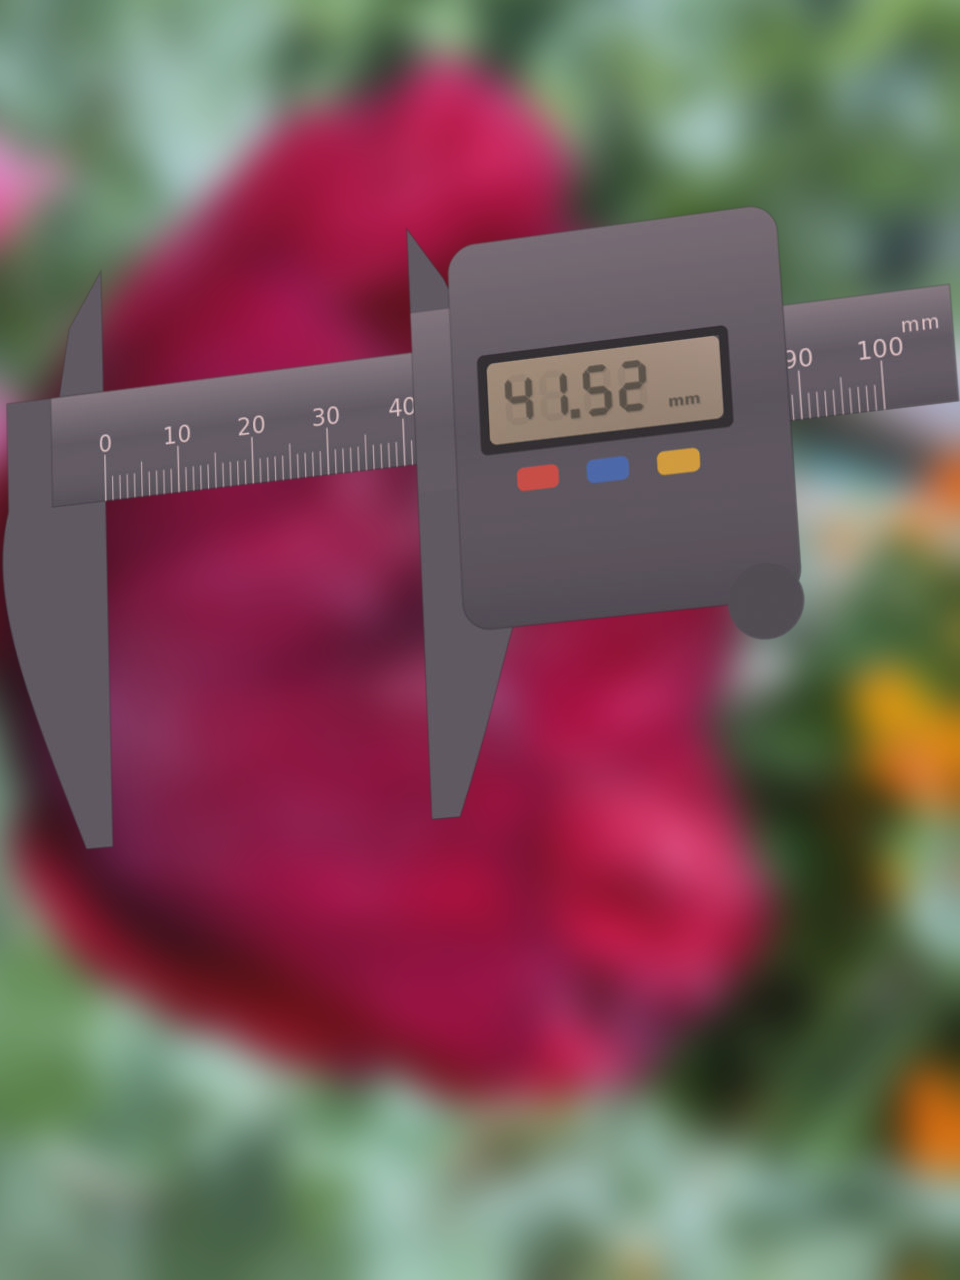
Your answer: 41.52mm
